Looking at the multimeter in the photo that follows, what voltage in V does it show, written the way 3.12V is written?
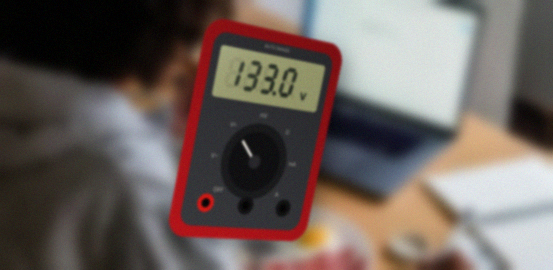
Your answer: 133.0V
